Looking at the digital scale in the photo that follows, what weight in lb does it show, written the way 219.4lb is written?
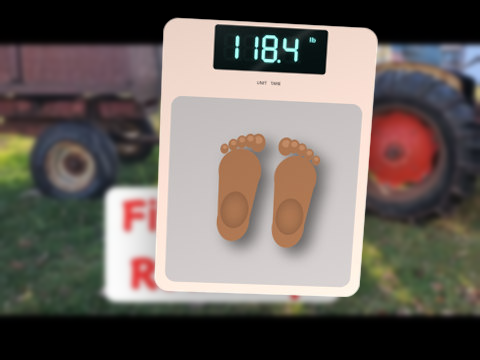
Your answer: 118.4lb
